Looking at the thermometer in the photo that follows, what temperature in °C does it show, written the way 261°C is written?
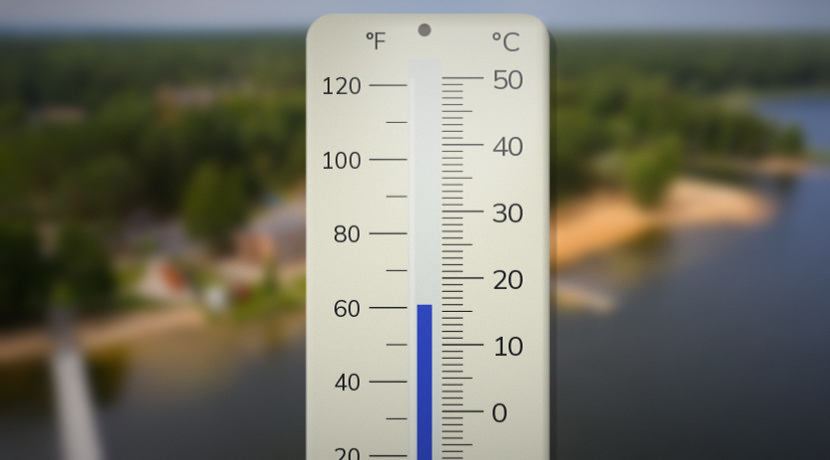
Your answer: 16°C
